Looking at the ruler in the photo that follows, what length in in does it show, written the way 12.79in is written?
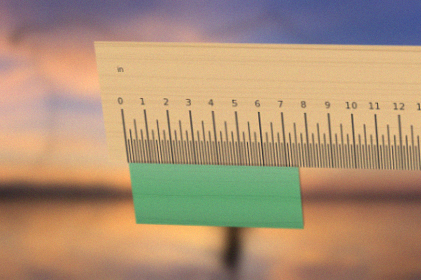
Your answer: 7.5in
